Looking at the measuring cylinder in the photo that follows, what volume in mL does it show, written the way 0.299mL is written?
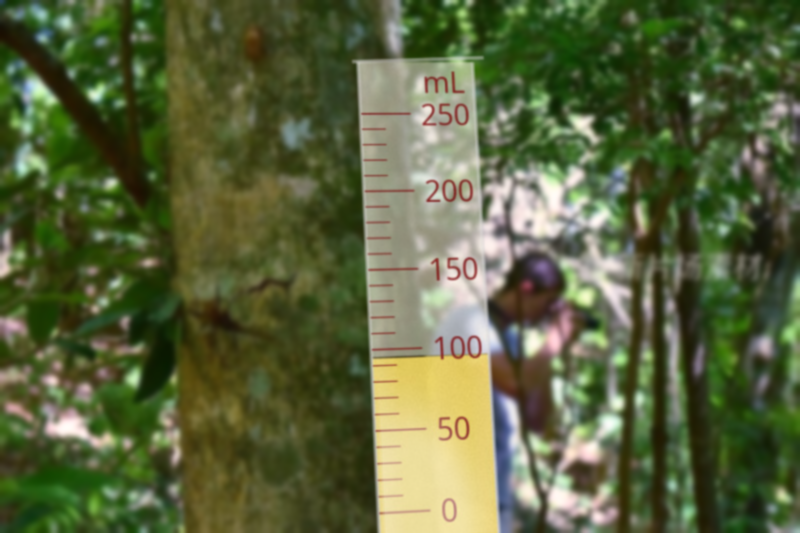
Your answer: 95mL
